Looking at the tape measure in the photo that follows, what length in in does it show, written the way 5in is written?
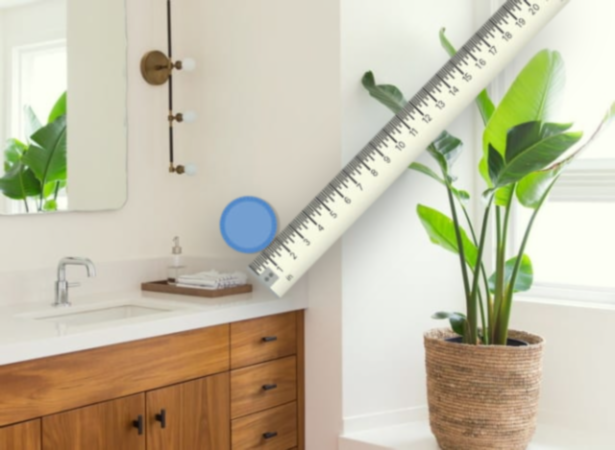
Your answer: 3in
